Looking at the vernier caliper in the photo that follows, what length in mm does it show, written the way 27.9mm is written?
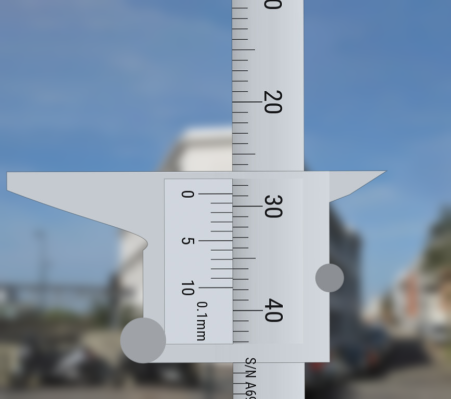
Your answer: 28.8mm
